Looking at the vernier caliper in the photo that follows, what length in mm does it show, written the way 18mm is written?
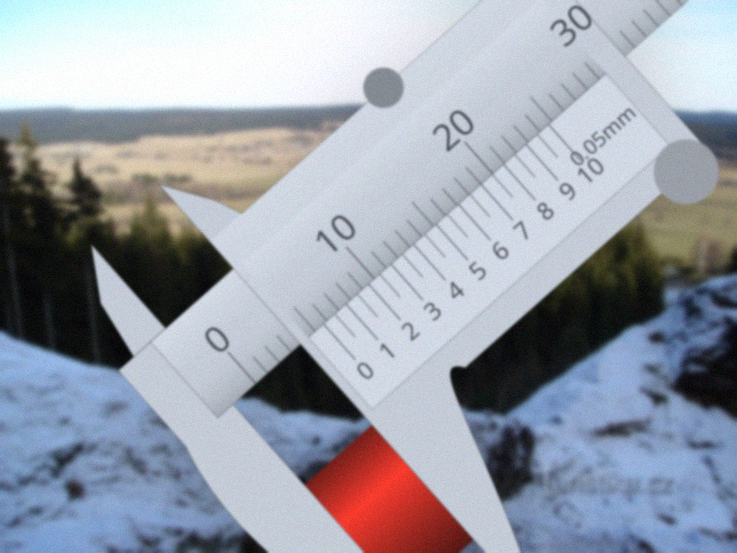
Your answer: 5.7mm
